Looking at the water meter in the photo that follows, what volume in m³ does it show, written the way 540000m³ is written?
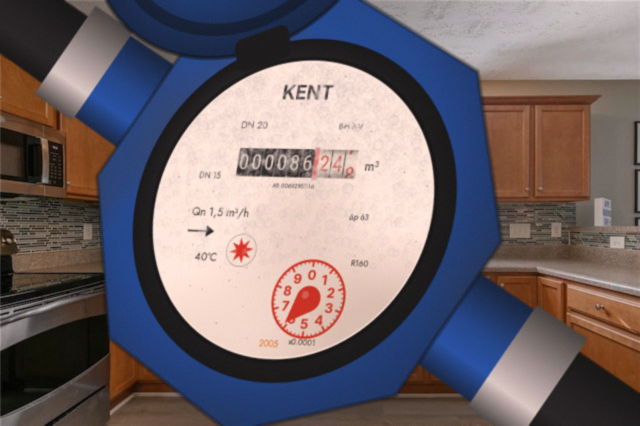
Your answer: 86.2476m³
